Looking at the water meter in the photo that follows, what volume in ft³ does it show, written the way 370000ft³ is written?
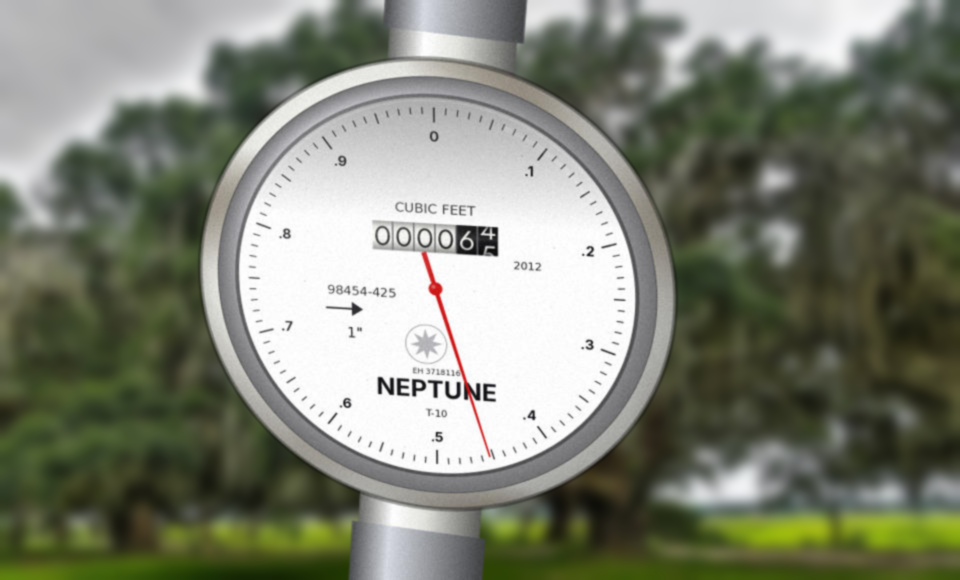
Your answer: 64.45ft³
